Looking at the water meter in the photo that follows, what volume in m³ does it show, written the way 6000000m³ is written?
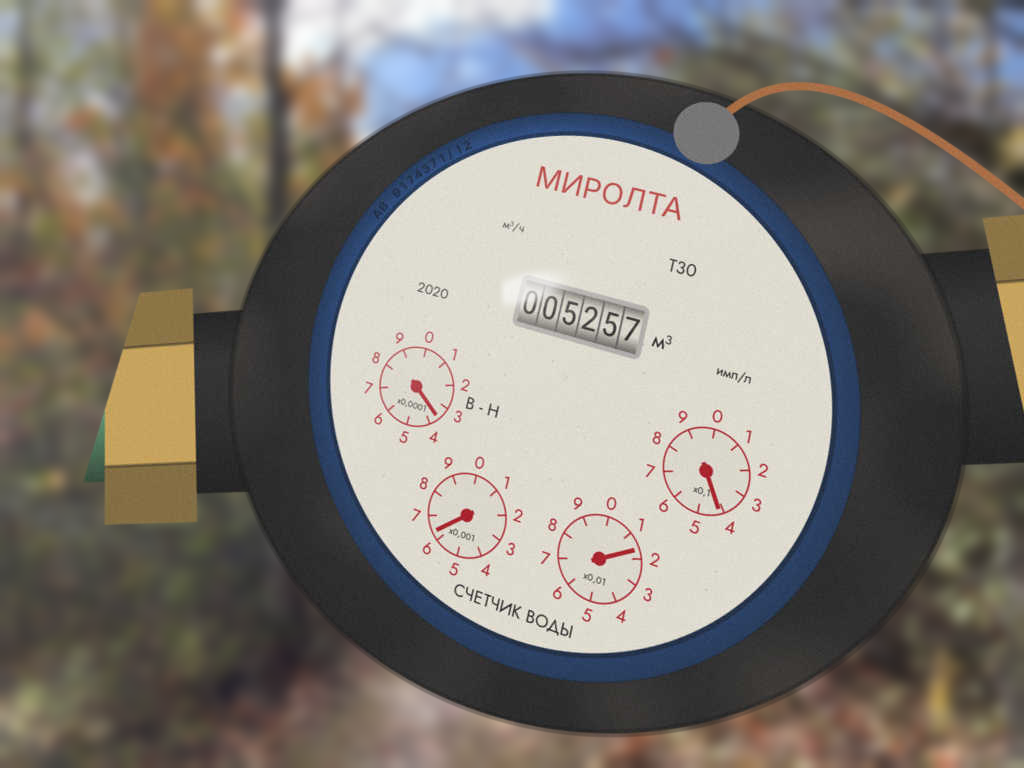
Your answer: 5257.4163m³
